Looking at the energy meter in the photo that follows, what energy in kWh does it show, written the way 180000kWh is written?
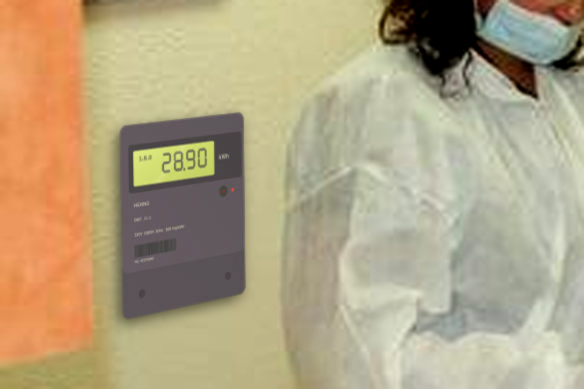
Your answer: 28.90kWh
